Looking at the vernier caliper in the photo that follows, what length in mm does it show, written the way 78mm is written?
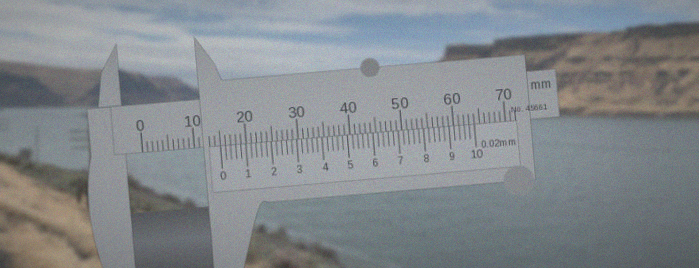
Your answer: 15.0mm
